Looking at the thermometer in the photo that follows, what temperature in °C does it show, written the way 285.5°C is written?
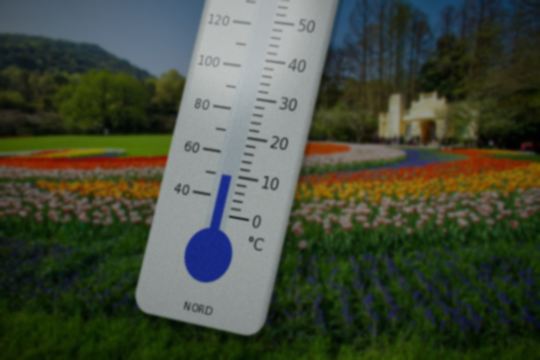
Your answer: 10°C
